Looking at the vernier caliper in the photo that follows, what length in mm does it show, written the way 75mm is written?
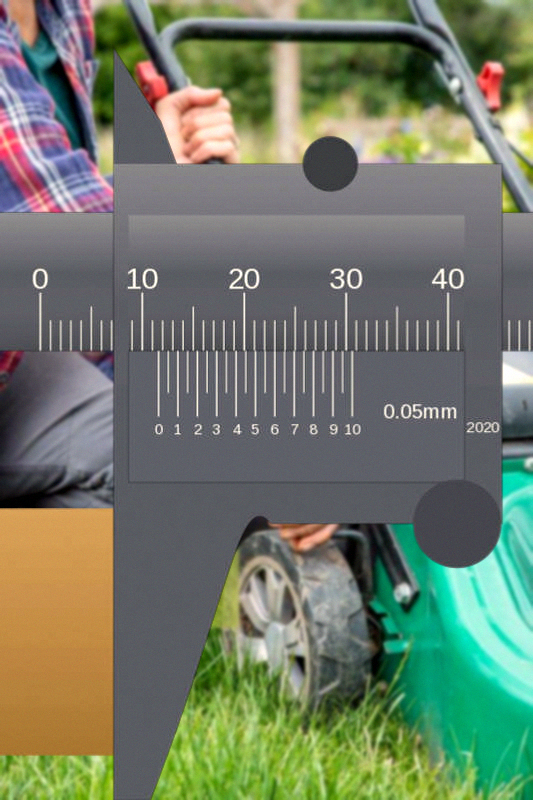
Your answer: 11.6mm
